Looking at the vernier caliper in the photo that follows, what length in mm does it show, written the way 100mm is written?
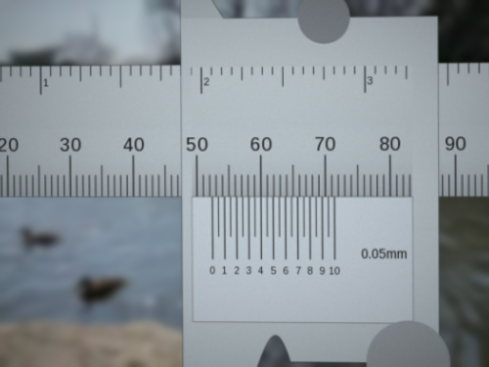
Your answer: 52.4mm
